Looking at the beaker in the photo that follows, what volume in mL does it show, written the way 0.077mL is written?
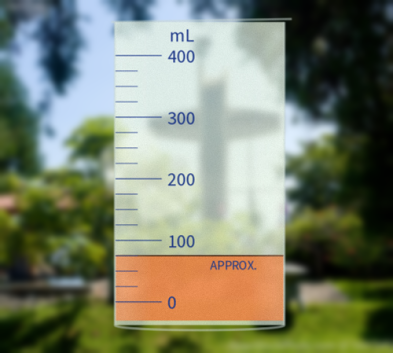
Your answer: 75mL
